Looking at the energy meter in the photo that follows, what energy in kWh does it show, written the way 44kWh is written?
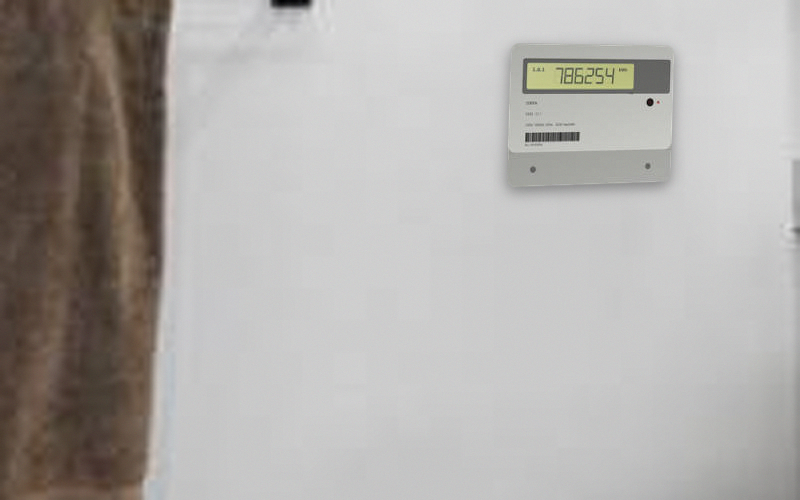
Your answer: 786254kWh
